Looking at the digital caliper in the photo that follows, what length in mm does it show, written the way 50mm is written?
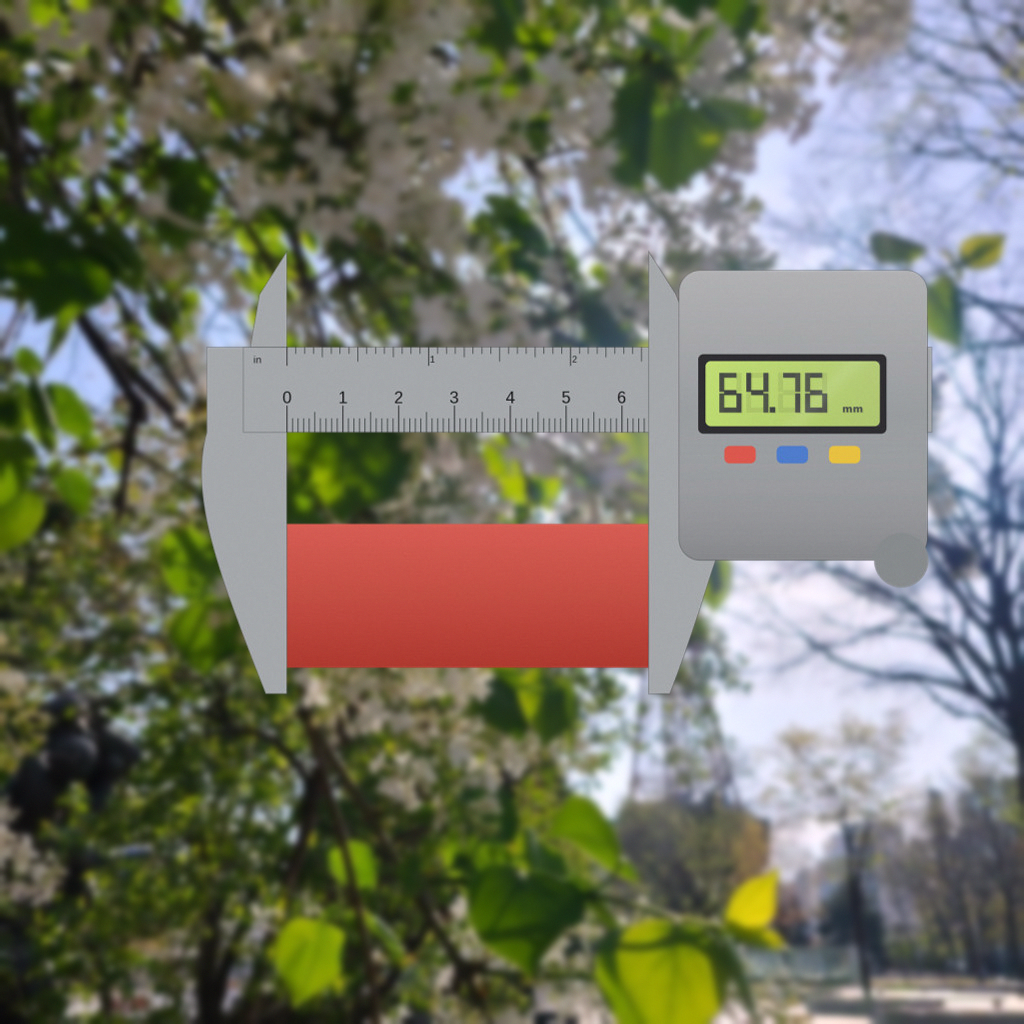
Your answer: 64.76mm
